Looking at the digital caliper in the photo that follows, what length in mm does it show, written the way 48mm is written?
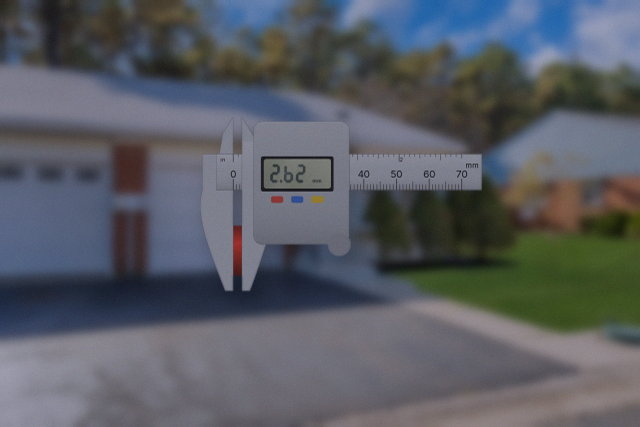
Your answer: 2.62mm
